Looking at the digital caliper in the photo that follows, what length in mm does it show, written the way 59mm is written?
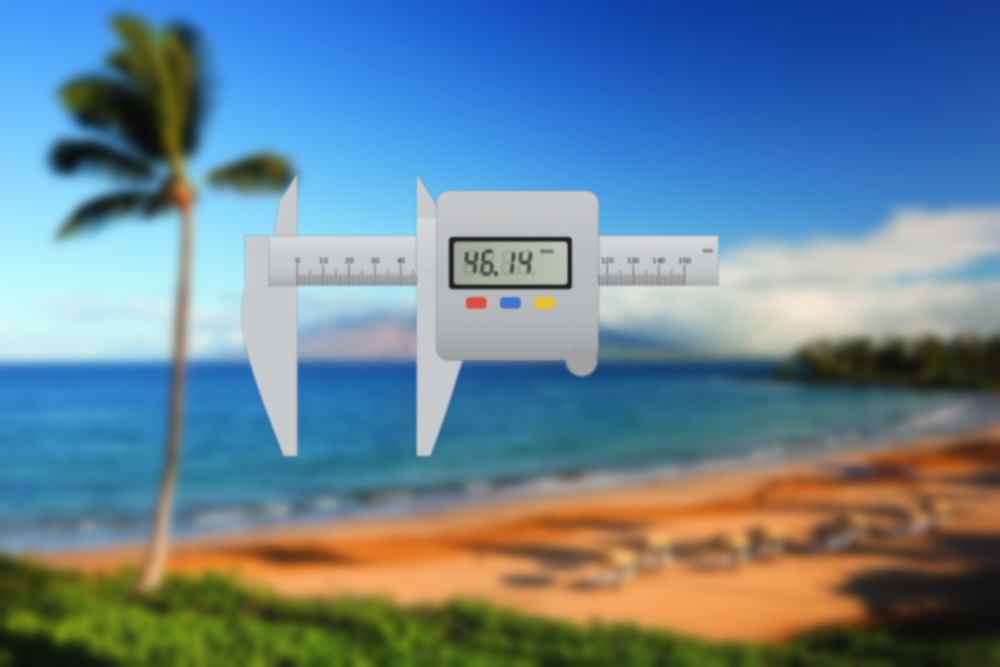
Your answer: 46.14mm
